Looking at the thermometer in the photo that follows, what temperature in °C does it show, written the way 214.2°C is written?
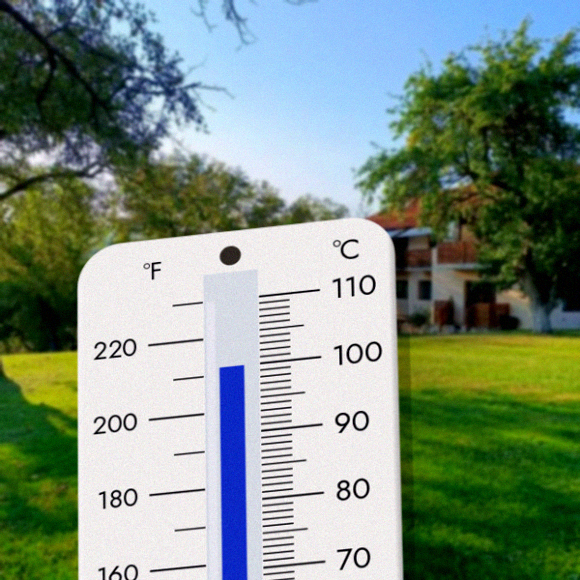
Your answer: 100°C
